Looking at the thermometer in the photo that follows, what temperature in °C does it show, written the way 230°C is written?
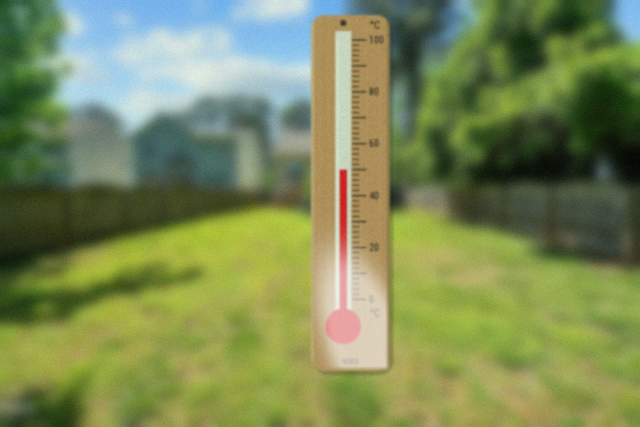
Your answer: 50°C
